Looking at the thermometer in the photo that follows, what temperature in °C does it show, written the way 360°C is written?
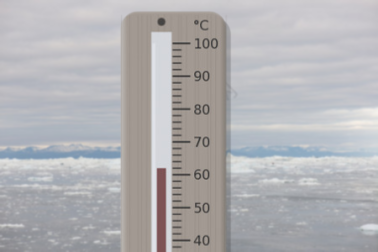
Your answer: 62°C
